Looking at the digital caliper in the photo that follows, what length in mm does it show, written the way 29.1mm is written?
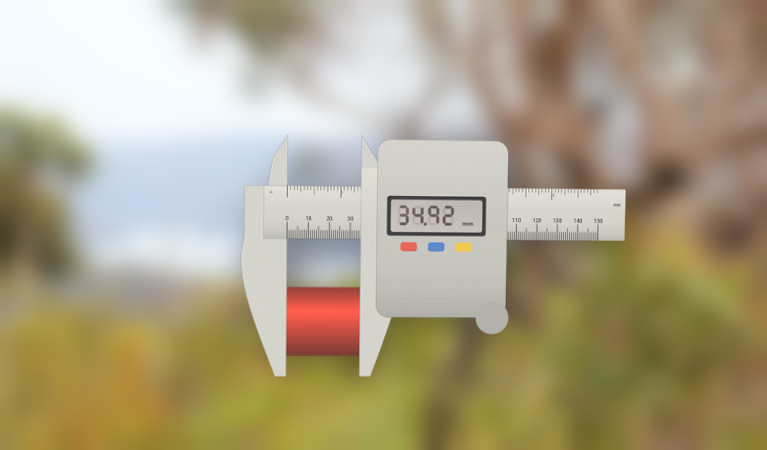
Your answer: 34.92mm
